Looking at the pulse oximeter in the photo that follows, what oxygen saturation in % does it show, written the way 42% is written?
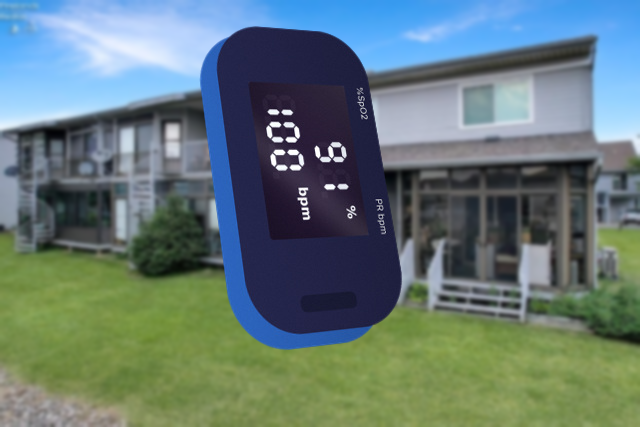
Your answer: 91%
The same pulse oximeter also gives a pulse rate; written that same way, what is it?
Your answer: 100bpm
